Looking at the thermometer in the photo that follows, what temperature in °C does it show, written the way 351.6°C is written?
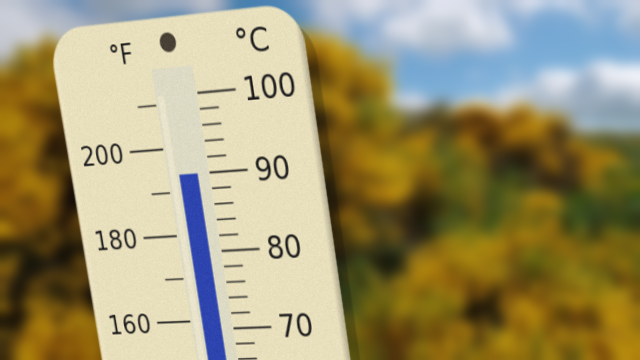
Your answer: 90°C
